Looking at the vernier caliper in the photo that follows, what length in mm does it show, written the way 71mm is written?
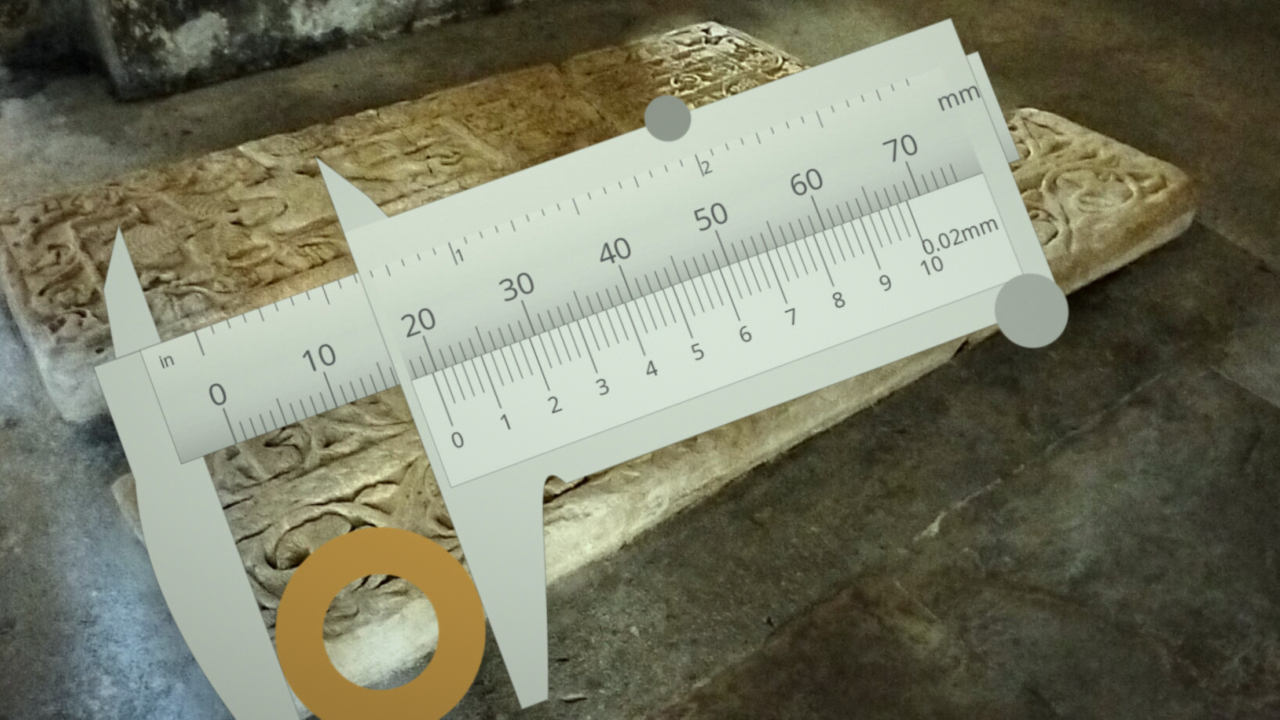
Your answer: 19.6mm
